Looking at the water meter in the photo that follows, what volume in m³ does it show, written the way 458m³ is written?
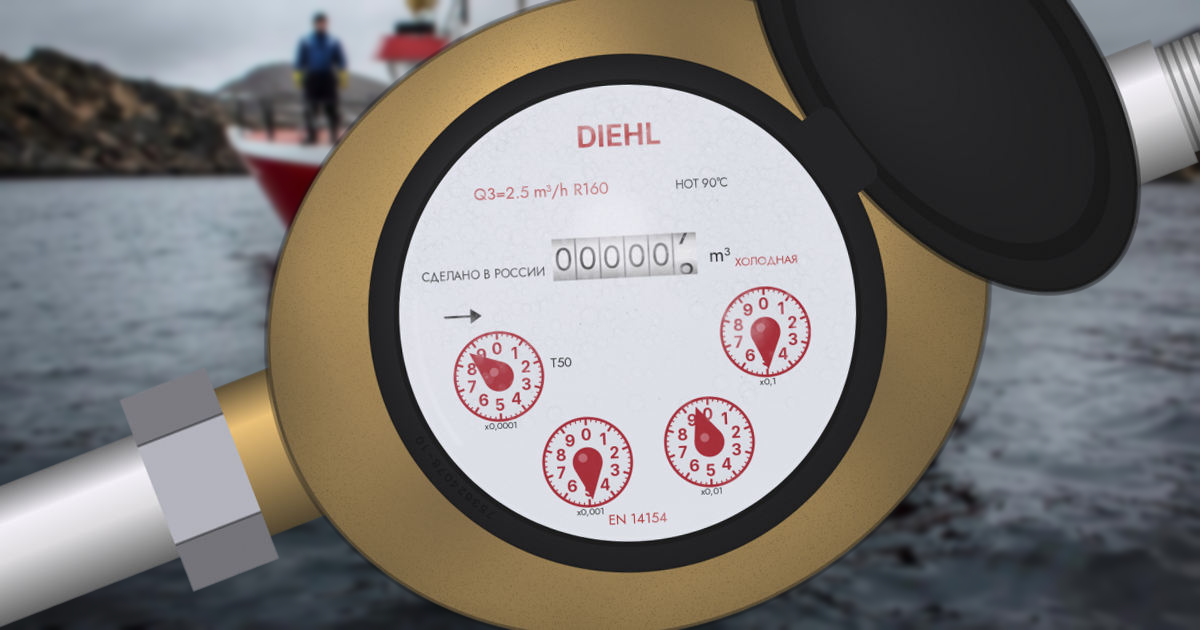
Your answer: 7.4948m³
